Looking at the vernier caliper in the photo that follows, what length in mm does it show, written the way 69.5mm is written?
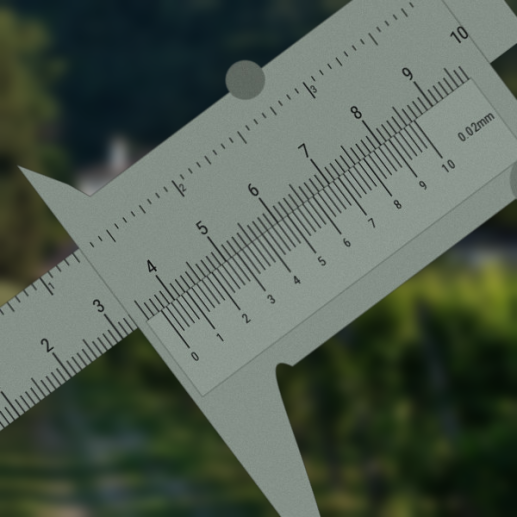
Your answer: 37.4mm
